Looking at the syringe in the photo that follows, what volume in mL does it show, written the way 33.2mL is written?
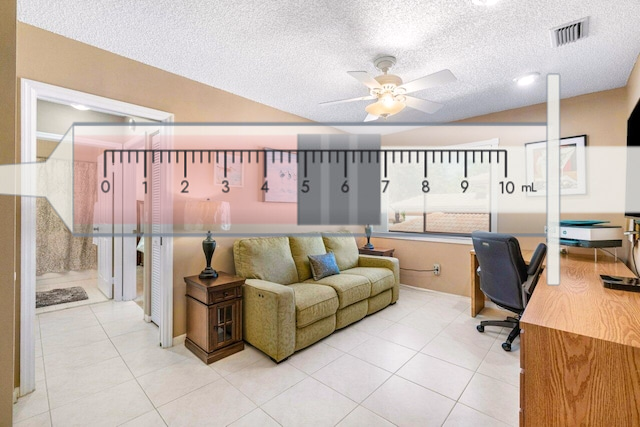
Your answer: 4.8mL
